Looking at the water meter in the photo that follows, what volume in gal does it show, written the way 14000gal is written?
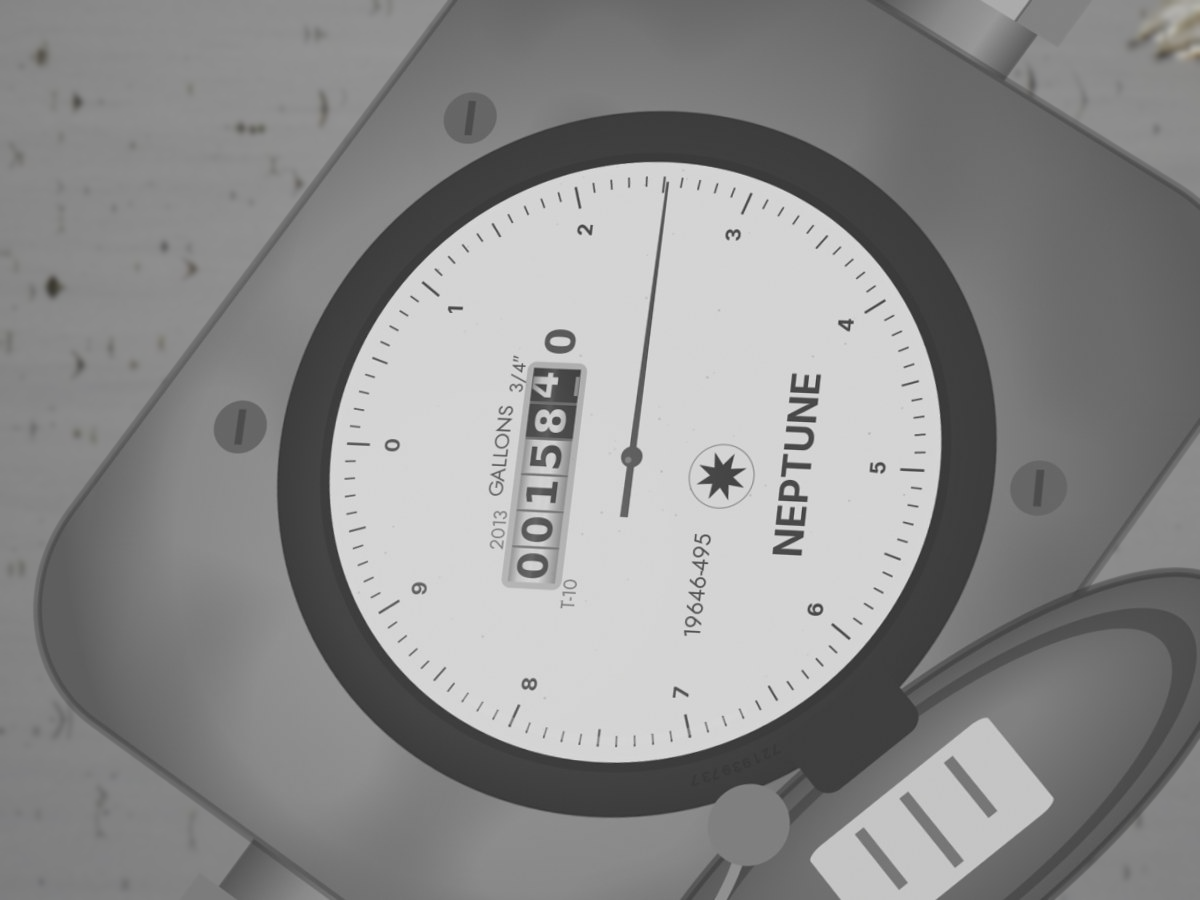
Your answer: 15842.5gal
